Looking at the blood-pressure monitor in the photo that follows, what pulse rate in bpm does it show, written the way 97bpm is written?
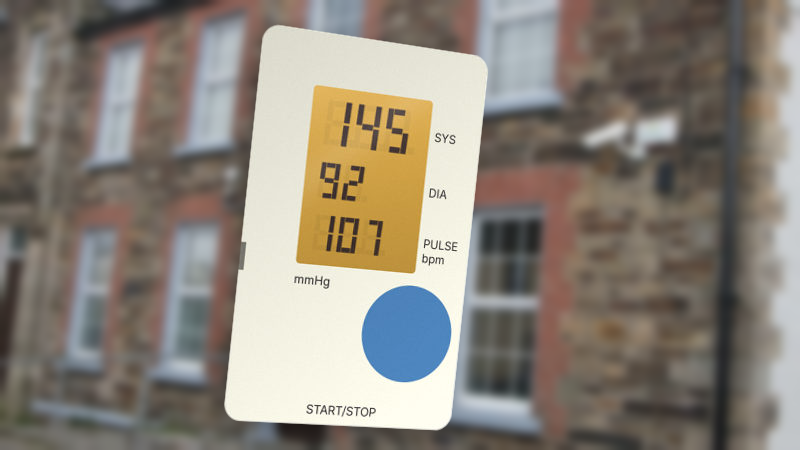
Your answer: 107bpm
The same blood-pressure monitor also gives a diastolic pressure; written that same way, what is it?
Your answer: 92mmHg
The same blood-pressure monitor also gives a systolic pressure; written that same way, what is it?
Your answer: 145mmHg
